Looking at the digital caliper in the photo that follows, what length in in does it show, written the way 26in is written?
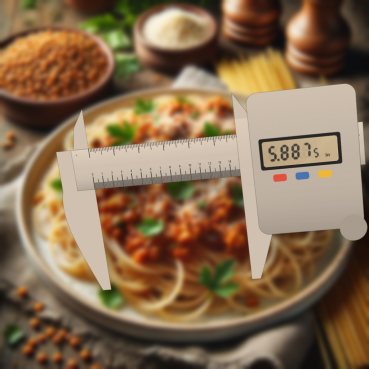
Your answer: 5.8875in
